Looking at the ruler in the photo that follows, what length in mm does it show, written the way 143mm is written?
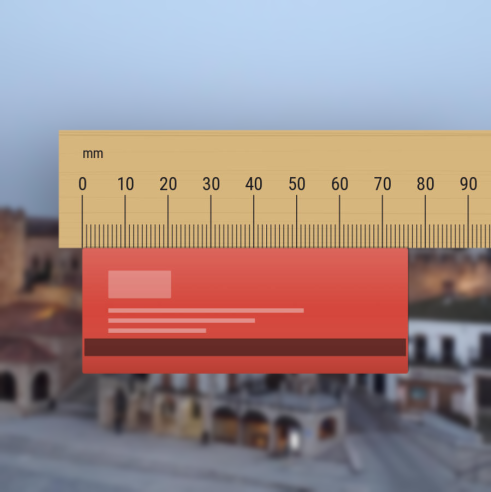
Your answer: 76mm
